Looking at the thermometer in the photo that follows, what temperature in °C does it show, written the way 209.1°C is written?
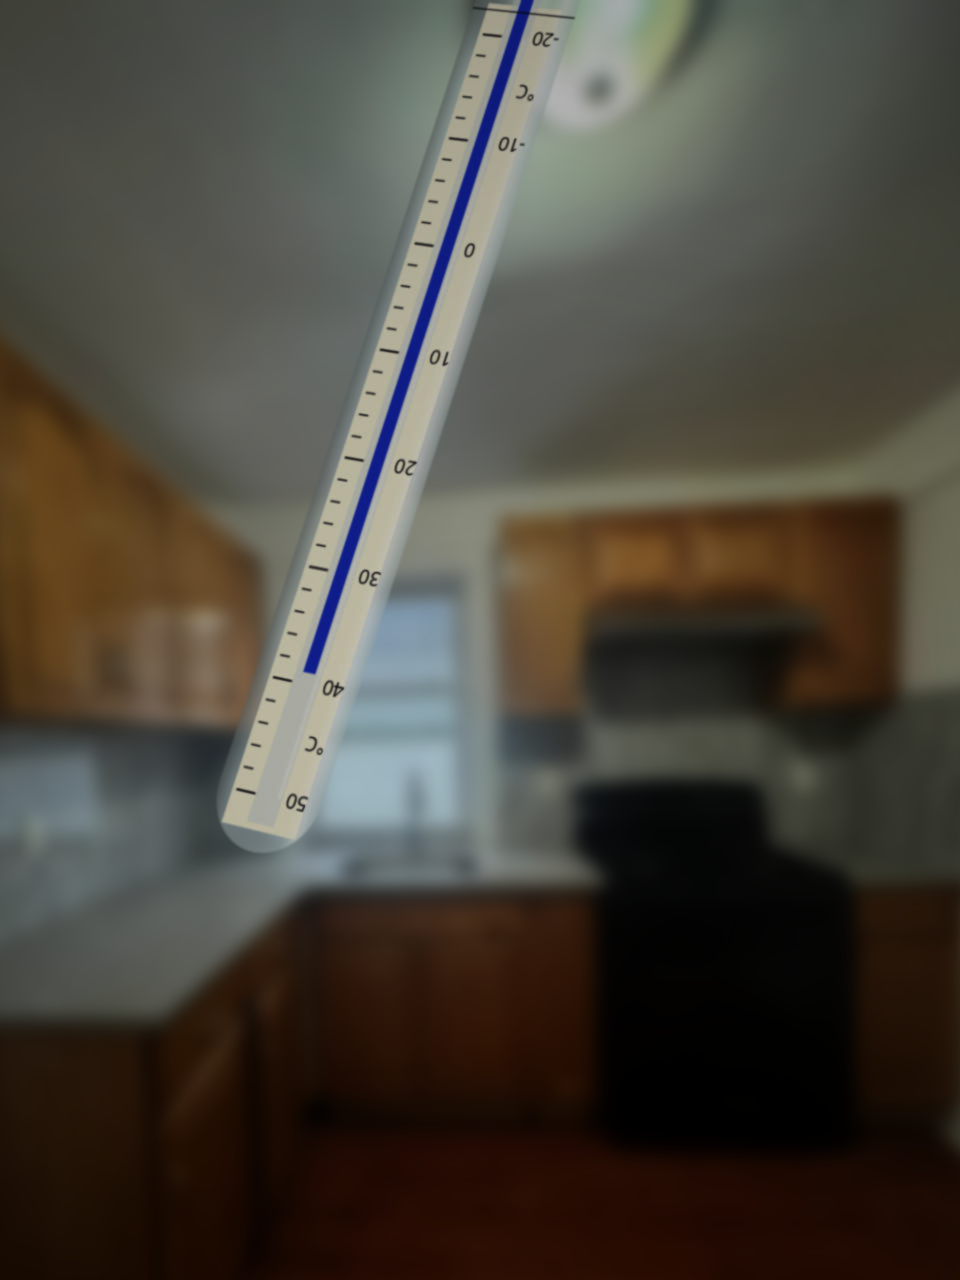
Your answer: 39°C
